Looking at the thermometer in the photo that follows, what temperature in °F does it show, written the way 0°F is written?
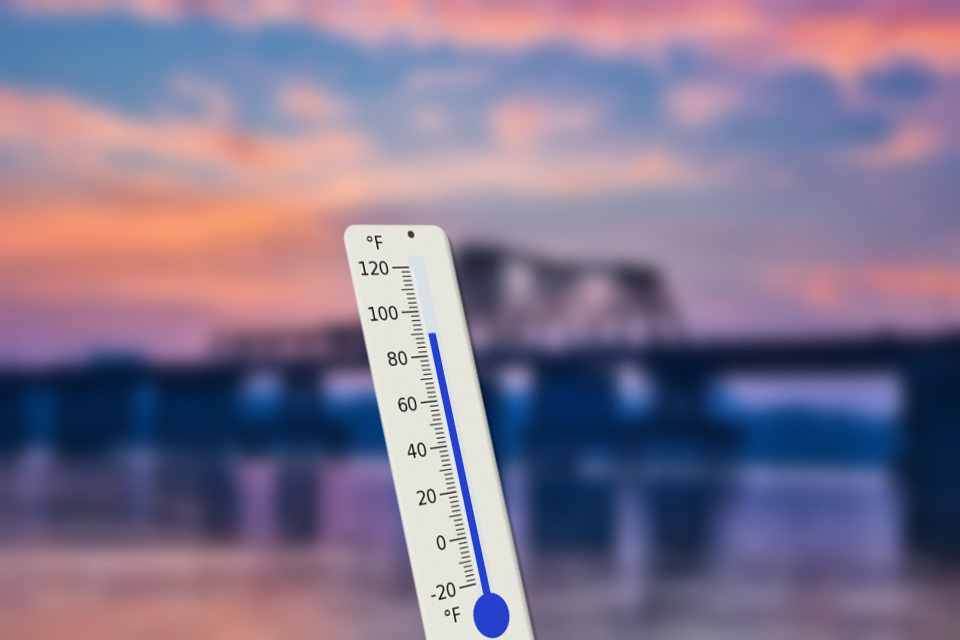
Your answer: 90°F
